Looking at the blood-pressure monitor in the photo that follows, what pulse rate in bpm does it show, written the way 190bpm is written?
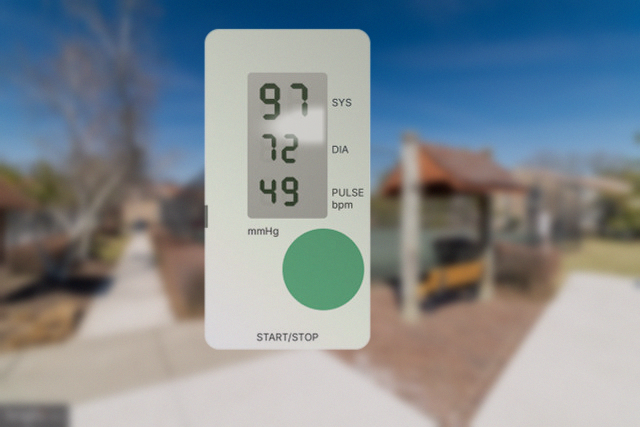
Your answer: 49bpm
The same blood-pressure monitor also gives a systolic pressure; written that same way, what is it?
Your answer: 97mmHg
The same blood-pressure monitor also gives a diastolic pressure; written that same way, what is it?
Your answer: 72mmHg
